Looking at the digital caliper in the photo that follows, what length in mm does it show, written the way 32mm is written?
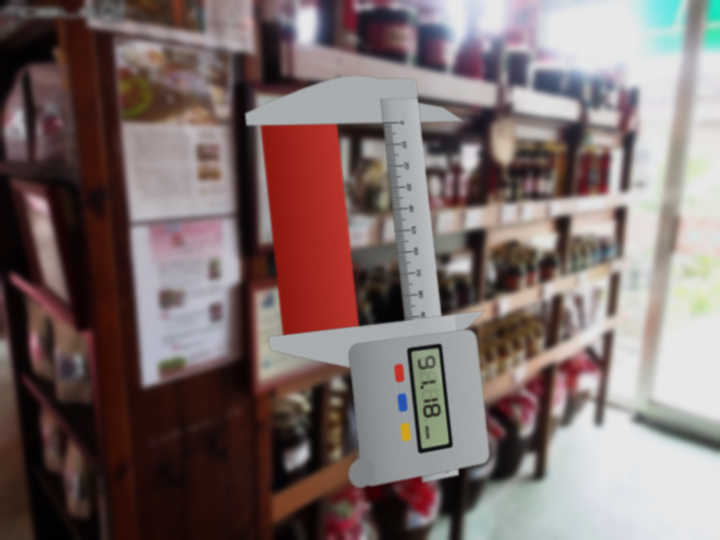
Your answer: 91.18mm
